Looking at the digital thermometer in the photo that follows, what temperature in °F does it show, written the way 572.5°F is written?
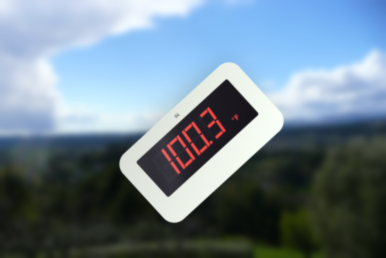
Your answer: 100.3°F
